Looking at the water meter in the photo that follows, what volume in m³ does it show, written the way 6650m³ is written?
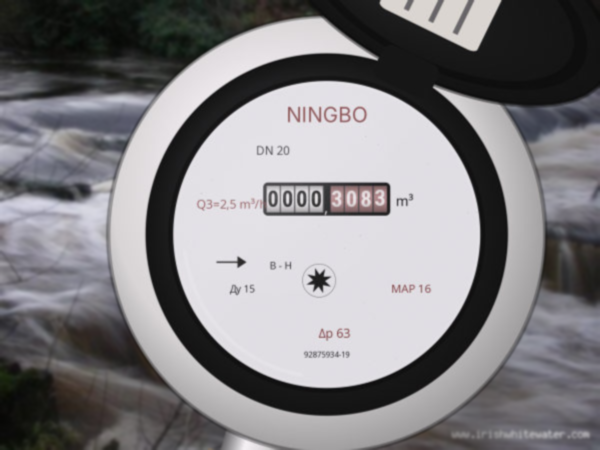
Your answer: 0.3083m³
